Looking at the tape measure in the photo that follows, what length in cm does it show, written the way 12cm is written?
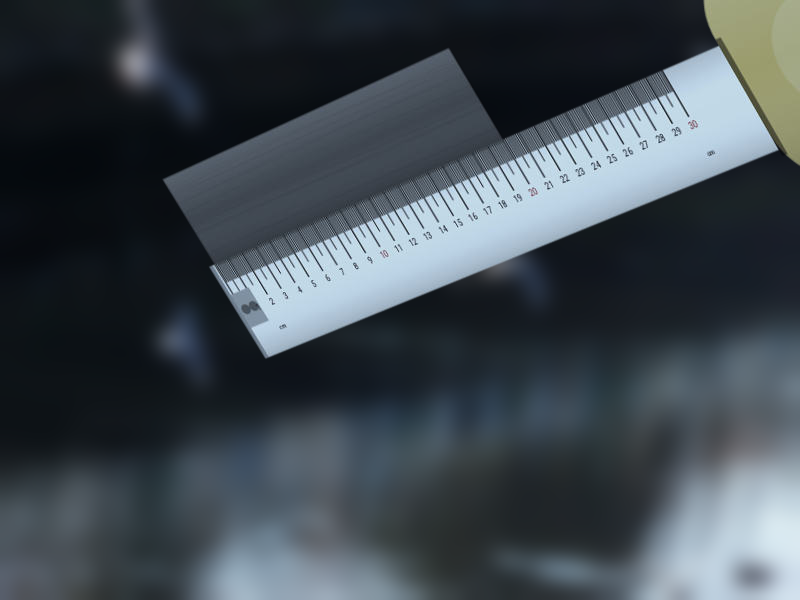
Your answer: 20cm
